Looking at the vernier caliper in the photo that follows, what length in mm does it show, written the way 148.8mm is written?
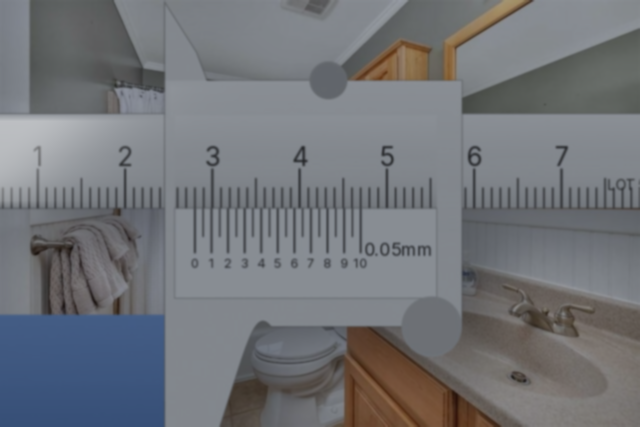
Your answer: 28.0mm
